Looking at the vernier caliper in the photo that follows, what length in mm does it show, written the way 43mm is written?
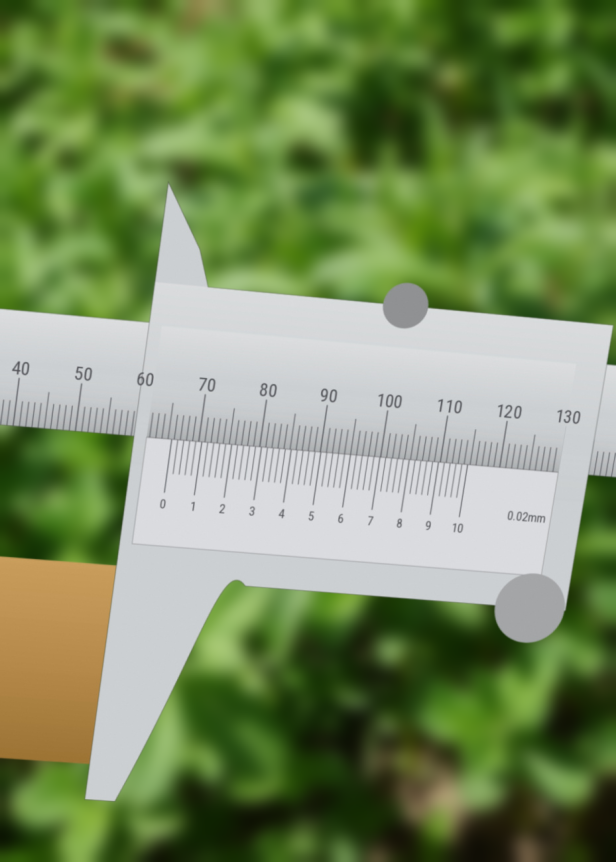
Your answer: 65.6mm
